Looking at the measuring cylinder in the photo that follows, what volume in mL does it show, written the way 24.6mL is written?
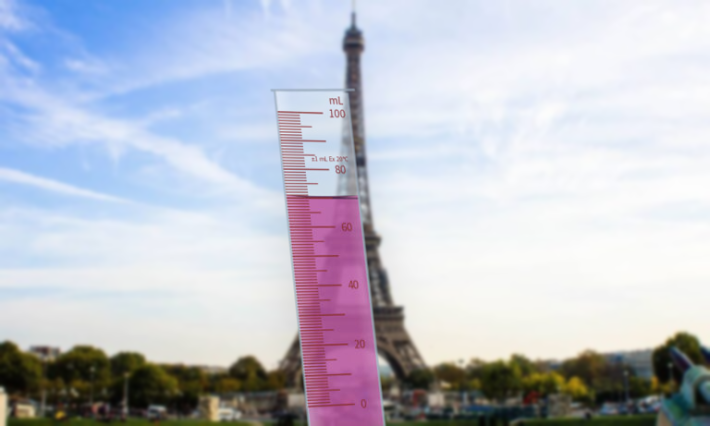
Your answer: 70mL
